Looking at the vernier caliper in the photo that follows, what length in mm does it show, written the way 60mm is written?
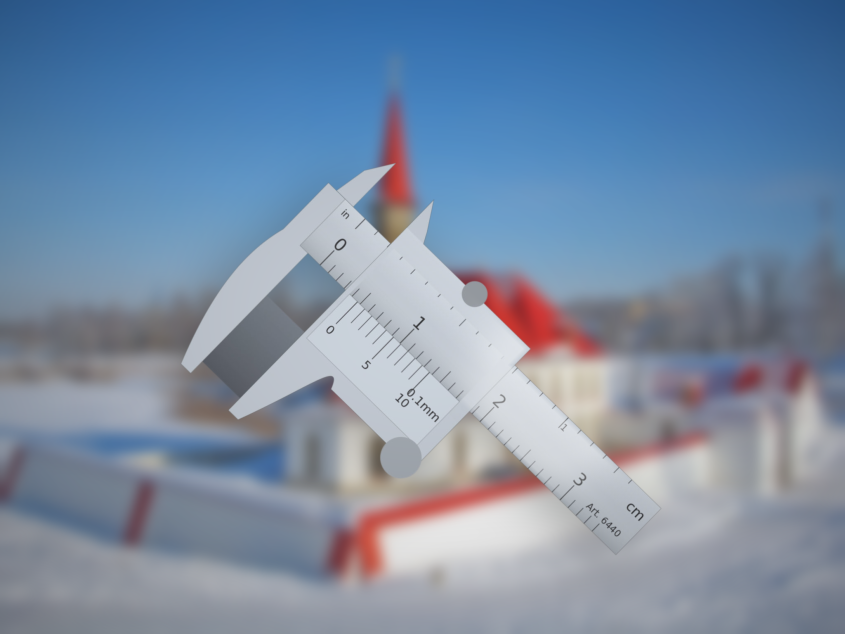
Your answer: 4.7mm
